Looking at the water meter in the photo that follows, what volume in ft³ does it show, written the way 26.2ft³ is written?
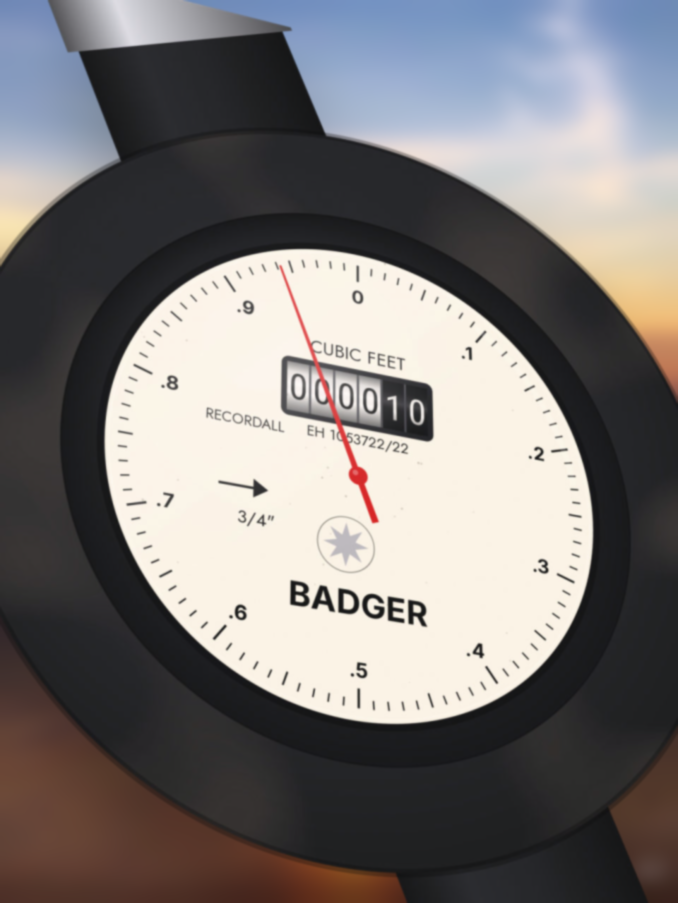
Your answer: 9.94ft³
